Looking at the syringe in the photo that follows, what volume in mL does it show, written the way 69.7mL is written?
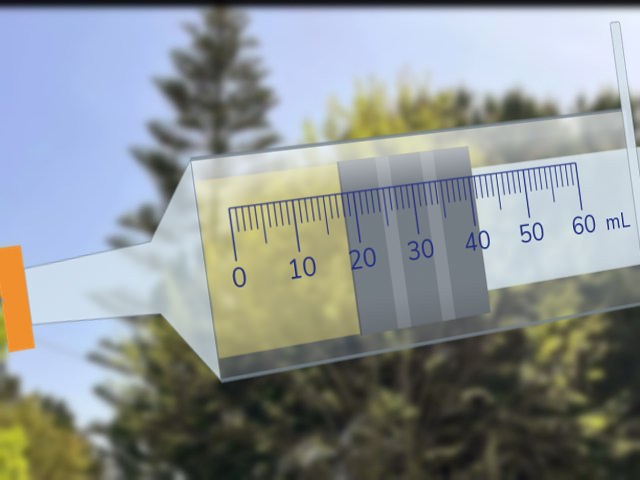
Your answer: 18mL
